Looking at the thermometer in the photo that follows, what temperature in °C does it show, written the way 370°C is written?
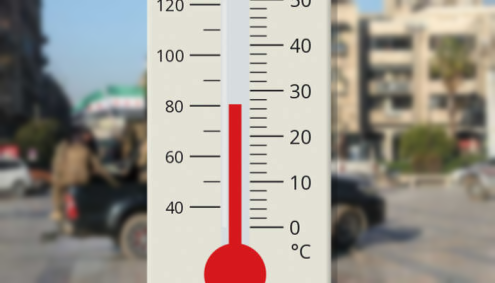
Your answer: 27°C
